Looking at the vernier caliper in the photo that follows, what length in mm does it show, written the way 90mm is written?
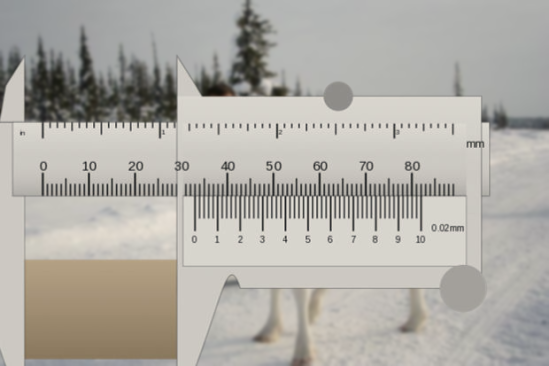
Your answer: 33.0mm
